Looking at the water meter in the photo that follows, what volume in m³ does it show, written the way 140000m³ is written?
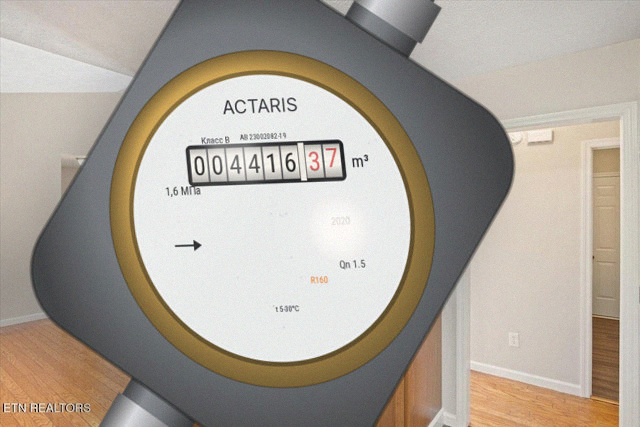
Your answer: 4416.37m³
